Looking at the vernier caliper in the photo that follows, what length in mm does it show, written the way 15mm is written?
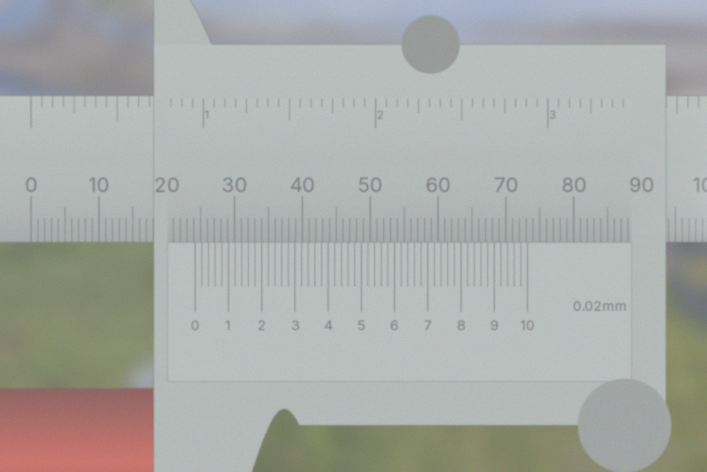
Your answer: 24.2mm
